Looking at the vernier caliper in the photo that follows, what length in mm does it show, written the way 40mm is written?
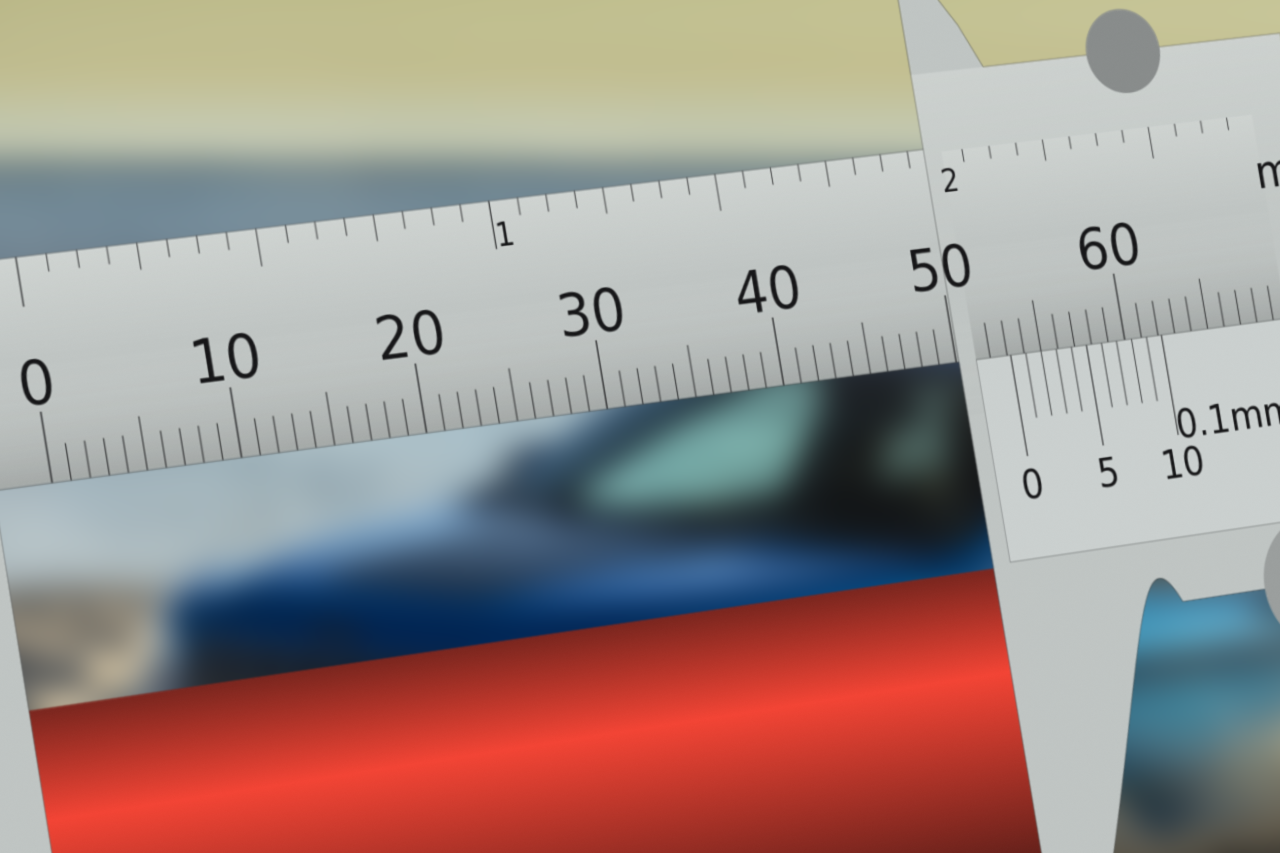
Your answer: 53.2mm
